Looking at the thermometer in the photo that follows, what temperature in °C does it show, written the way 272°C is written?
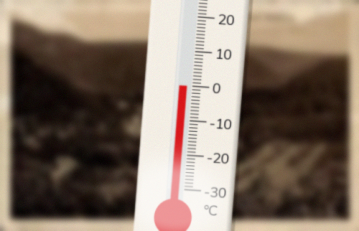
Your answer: 0°C
